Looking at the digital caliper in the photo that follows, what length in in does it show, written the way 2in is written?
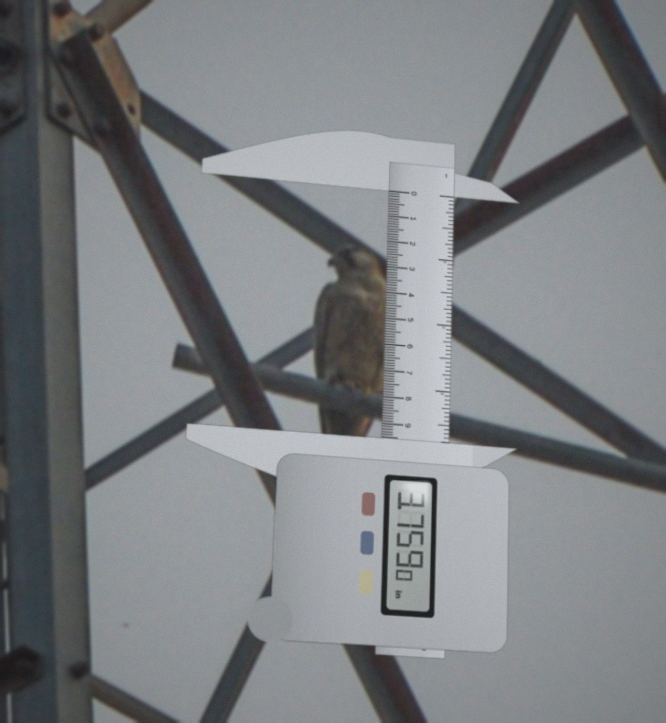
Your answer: 3.7590in
